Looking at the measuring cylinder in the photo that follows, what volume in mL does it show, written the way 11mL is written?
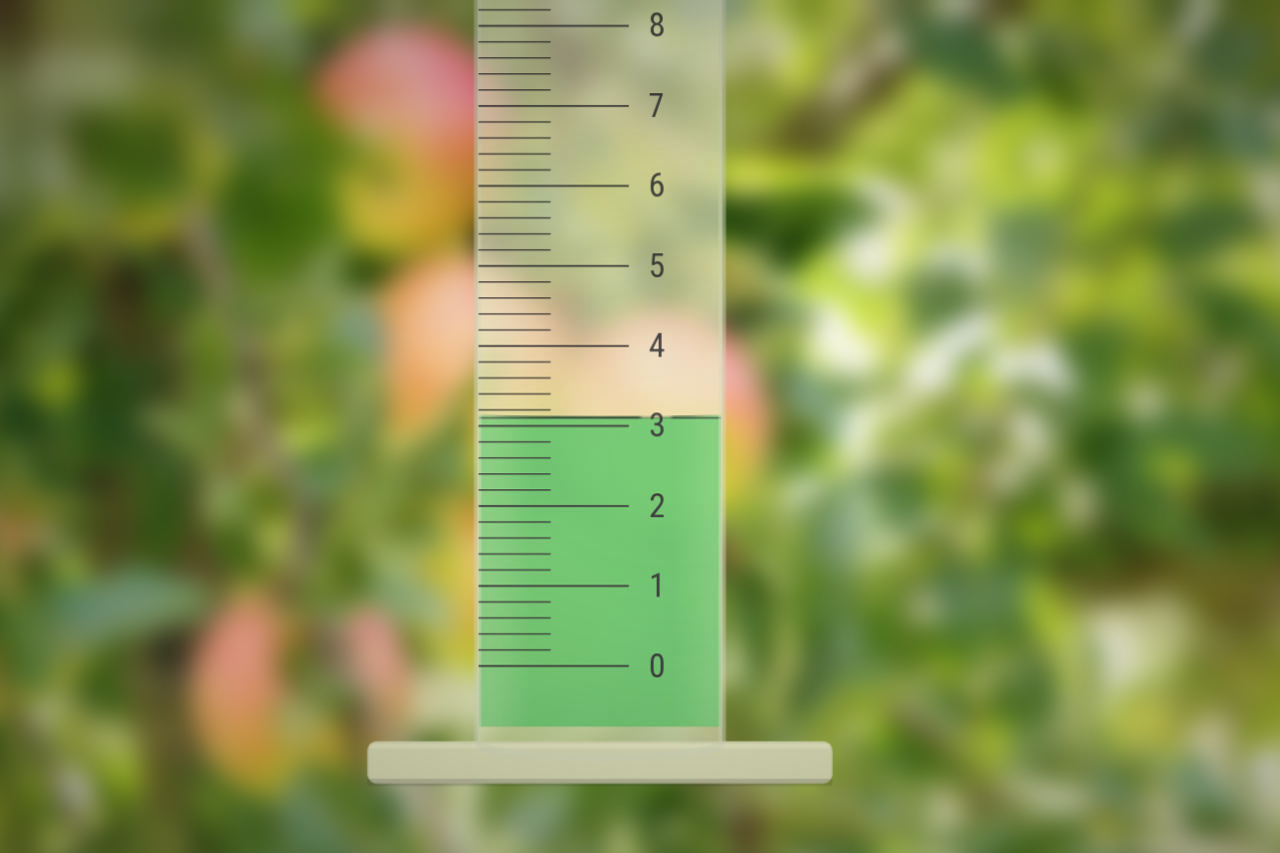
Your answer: 3.1mL
